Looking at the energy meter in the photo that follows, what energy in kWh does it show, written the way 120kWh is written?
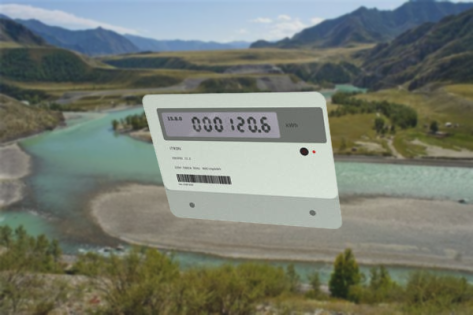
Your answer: 120.6kWh
